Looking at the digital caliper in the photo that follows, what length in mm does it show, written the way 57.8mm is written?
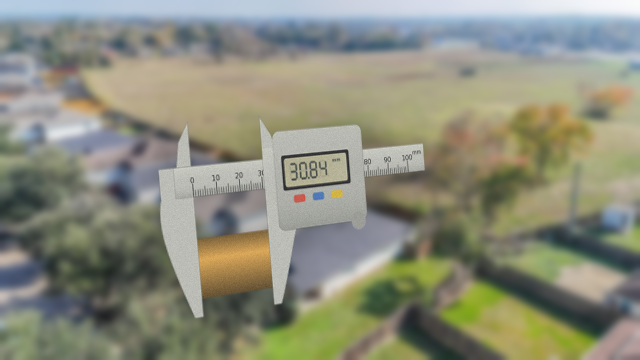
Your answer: 30.84mm
